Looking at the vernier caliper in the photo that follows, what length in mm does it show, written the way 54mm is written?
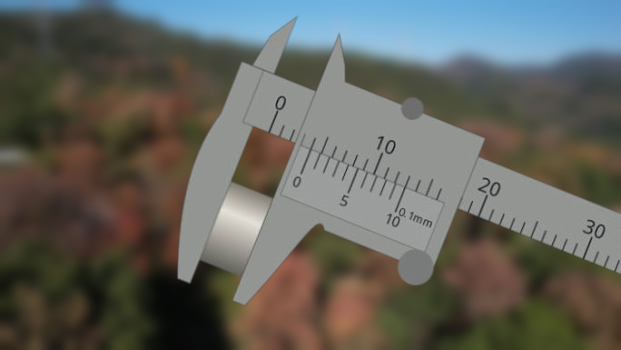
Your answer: 4.0mm
